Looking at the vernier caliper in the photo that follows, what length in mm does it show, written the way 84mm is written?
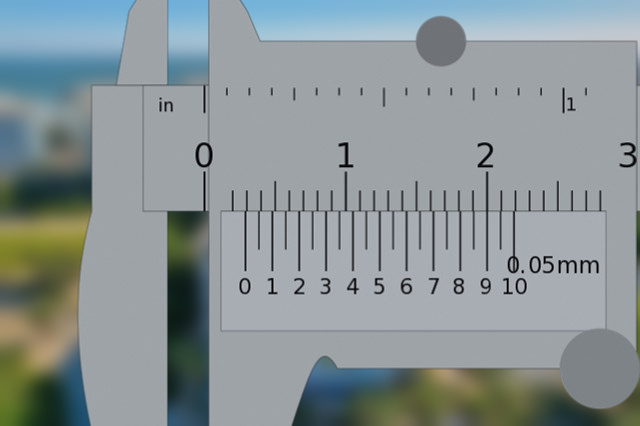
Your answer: 2.9mm
